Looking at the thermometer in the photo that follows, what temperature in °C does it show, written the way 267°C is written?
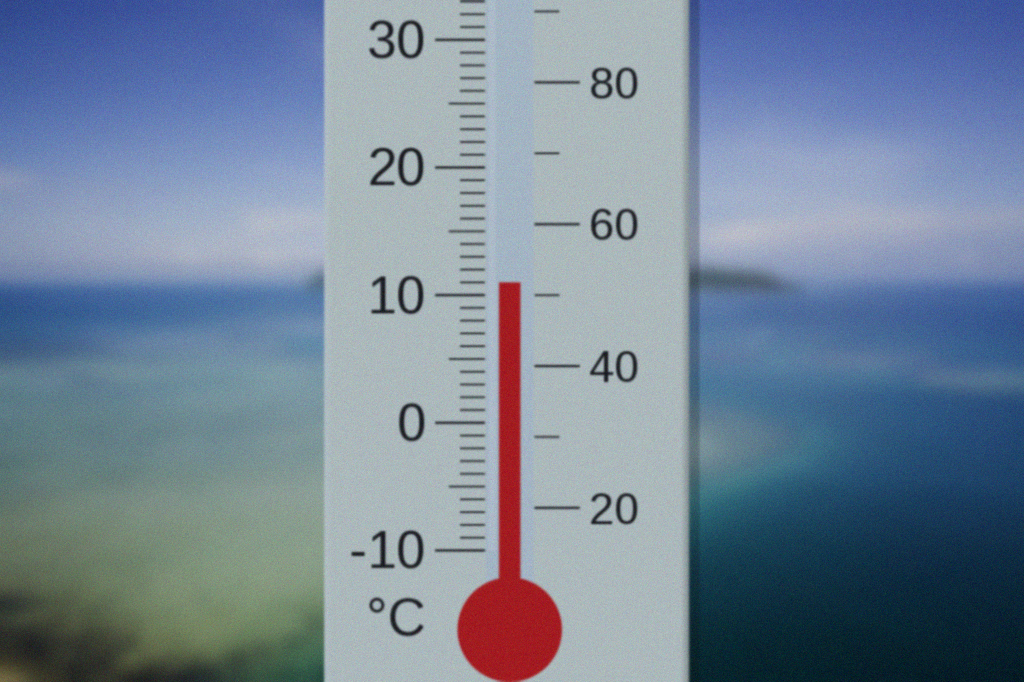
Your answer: 11°C
